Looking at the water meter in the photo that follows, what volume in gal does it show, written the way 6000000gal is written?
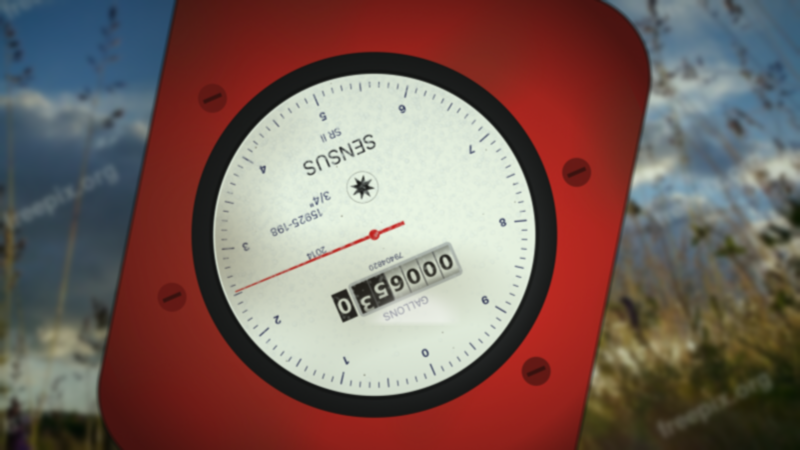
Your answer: 6532.5gal
